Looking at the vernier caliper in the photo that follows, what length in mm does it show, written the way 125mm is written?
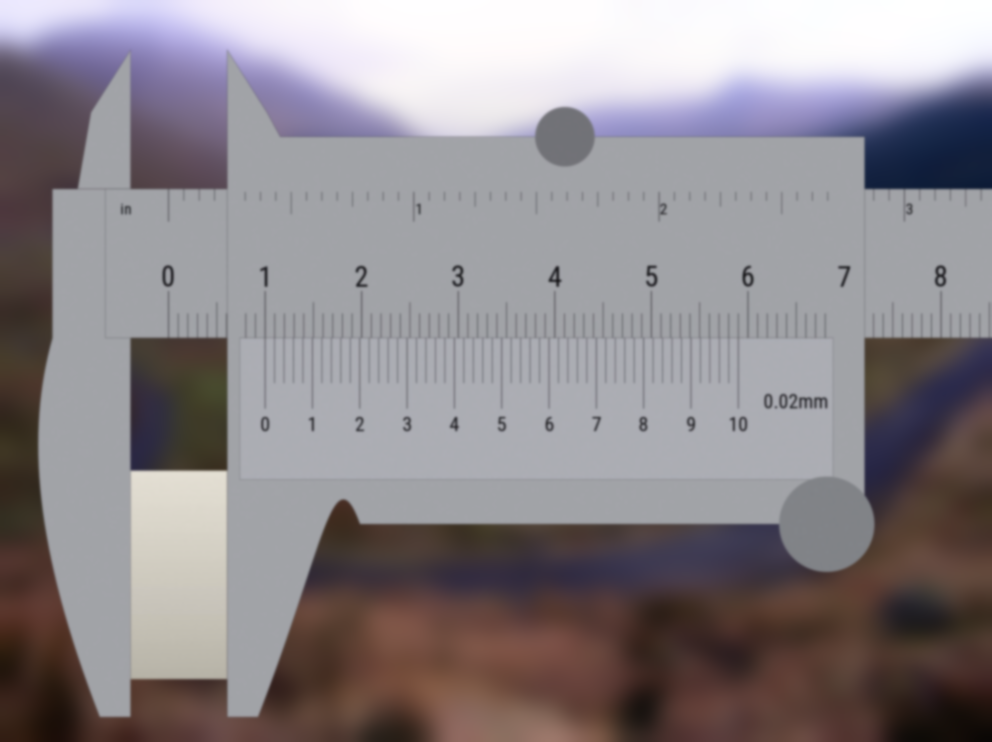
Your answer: 10.0mm
